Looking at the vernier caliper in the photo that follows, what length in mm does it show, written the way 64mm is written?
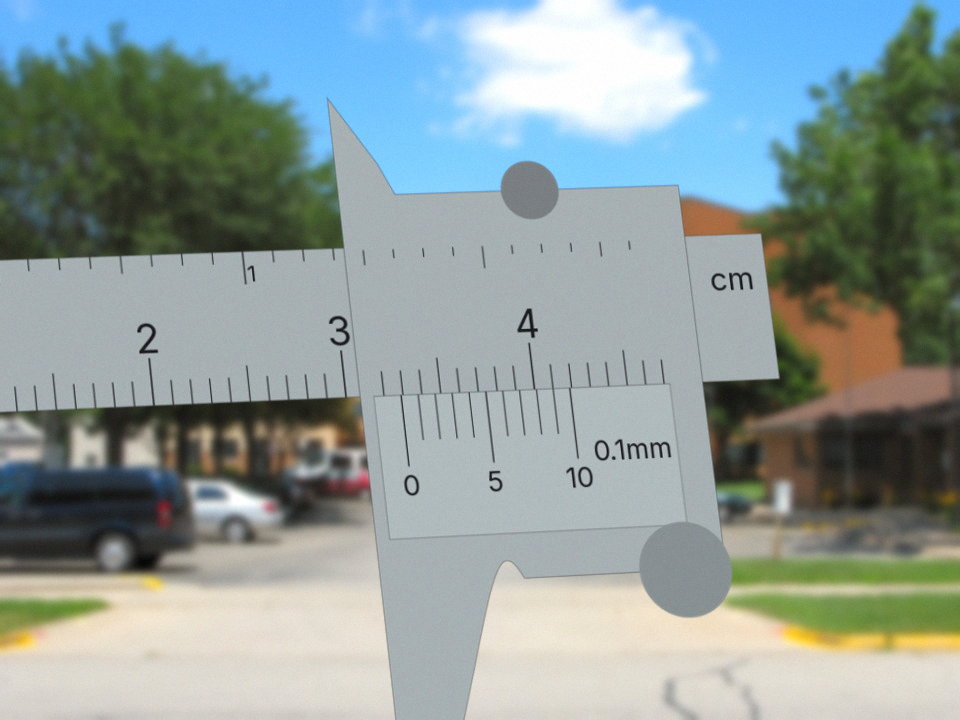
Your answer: 32.9mm
